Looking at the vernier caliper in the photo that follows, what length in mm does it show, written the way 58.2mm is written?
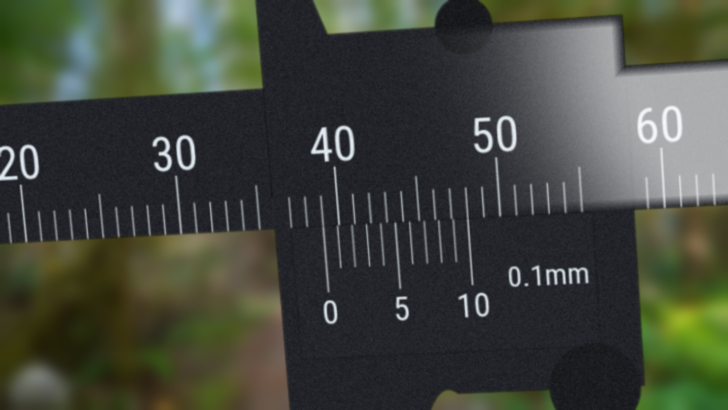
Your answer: 39.0mm
